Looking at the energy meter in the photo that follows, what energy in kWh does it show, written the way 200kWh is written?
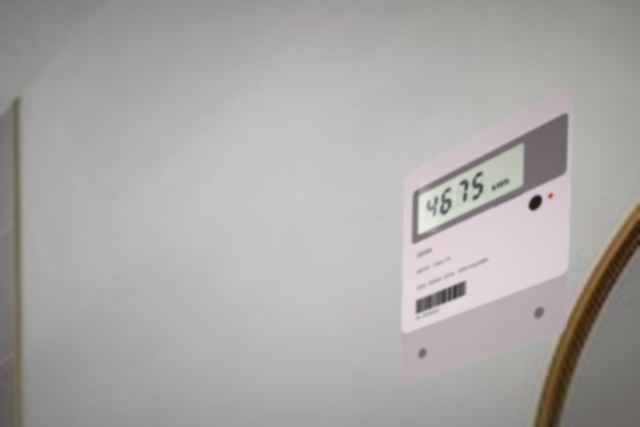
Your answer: 4675kWh
